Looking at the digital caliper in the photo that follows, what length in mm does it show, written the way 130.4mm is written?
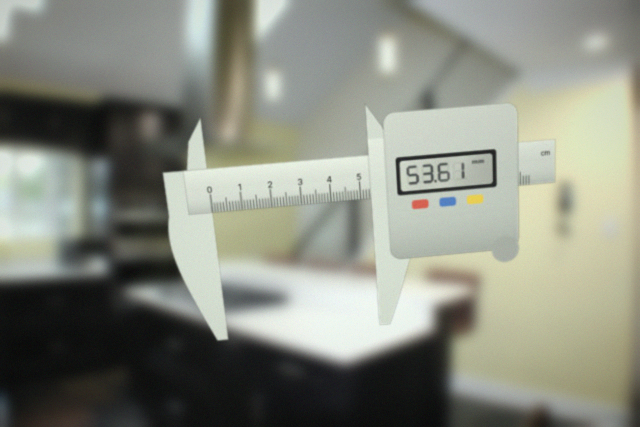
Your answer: 53.61mm
